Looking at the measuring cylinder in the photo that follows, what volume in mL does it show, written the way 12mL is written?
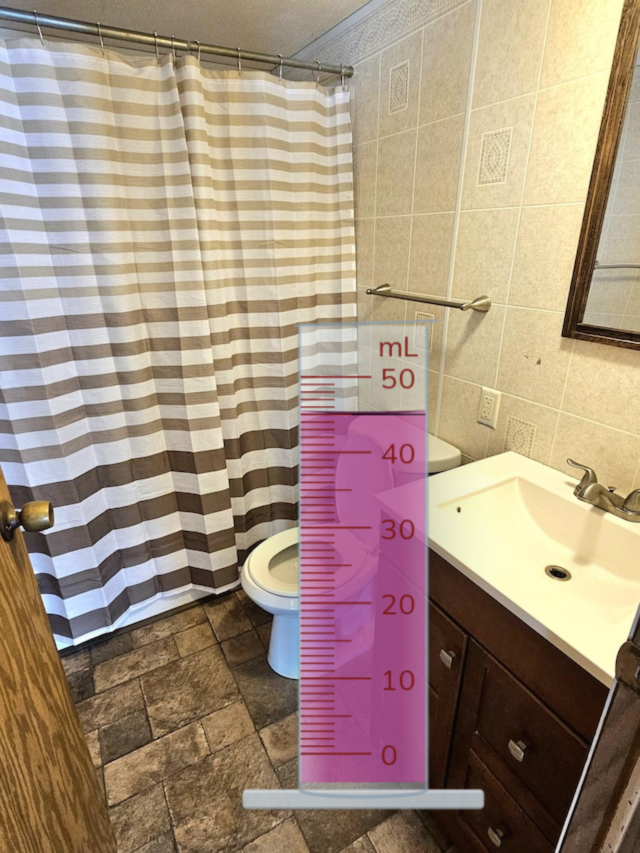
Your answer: 45mL
